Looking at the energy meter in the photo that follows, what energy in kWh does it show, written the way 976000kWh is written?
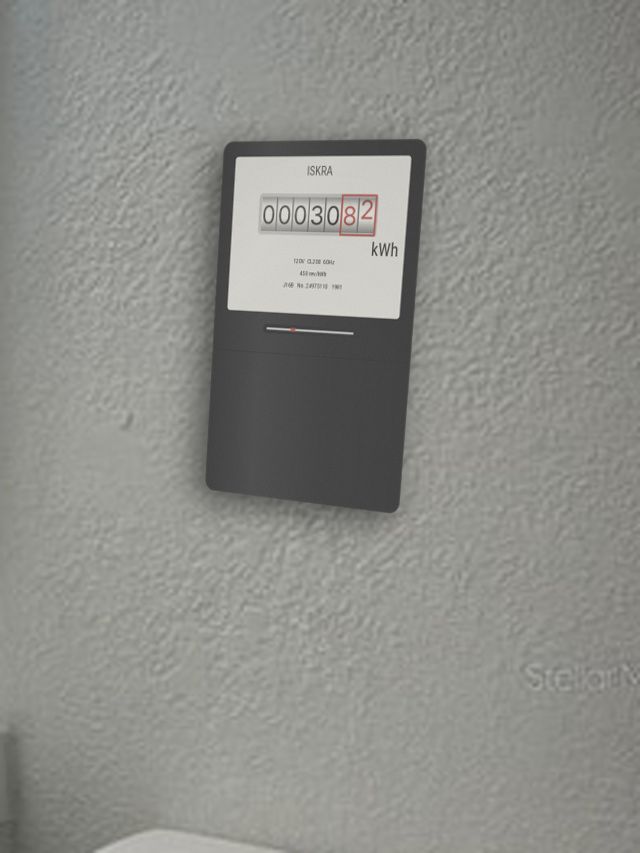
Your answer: 30.82kWh
